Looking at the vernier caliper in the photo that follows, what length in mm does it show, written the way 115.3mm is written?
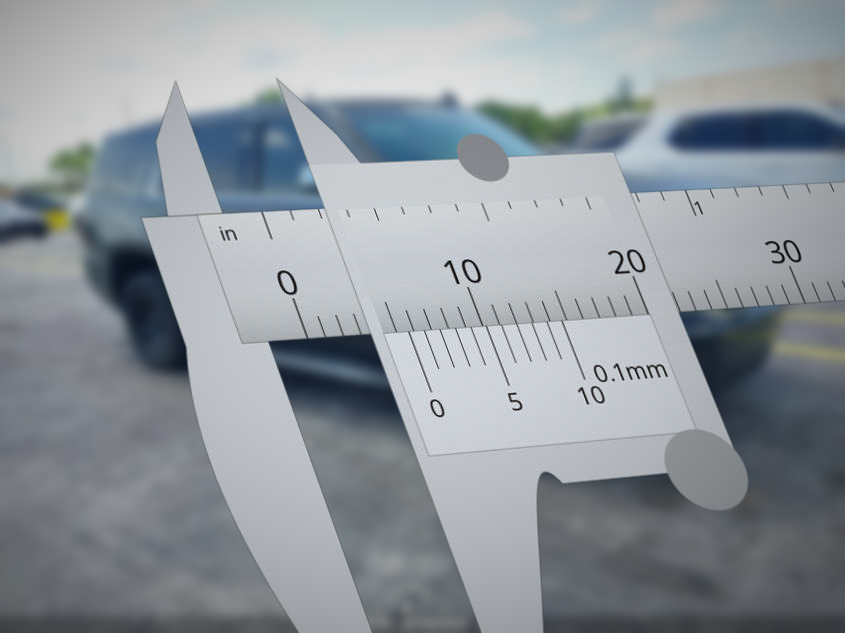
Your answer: 5.7mm
